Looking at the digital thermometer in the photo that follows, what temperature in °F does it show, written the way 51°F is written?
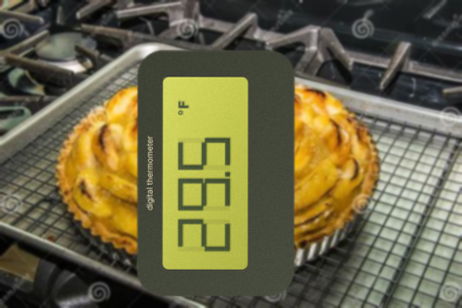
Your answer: 29.5°F
